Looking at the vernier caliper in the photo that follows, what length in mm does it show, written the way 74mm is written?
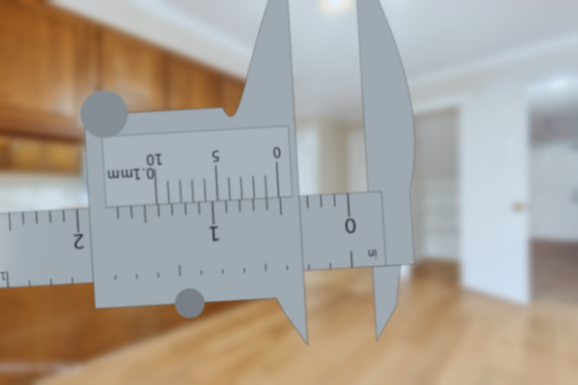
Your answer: 5.1mm
